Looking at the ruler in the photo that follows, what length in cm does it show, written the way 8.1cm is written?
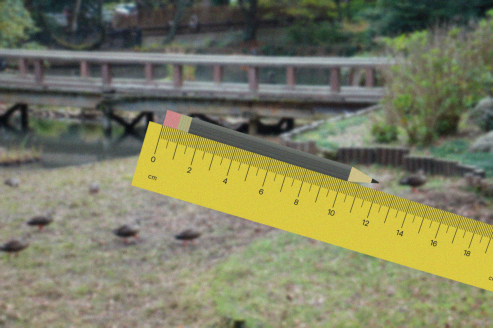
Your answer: 12cm
